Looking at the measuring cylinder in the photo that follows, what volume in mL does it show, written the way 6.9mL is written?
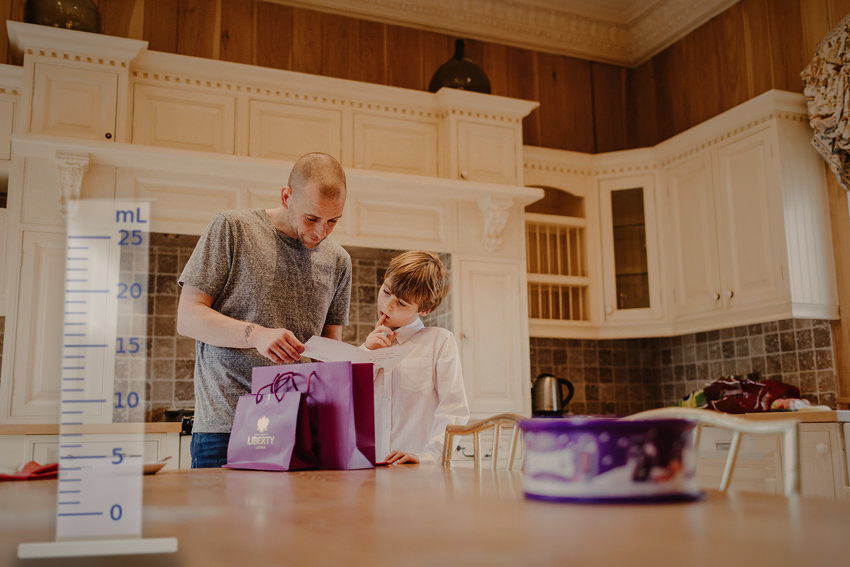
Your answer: 5mL
